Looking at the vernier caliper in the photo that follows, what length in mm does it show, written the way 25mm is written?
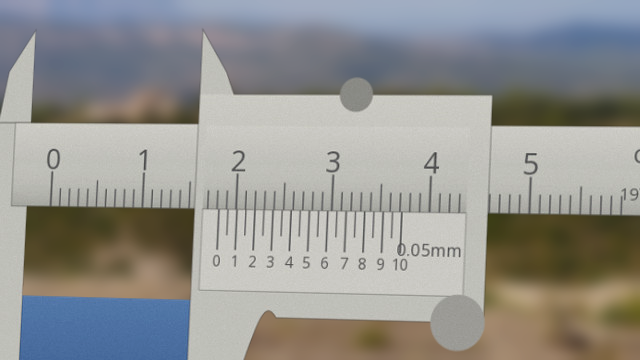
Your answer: 18.2mm
